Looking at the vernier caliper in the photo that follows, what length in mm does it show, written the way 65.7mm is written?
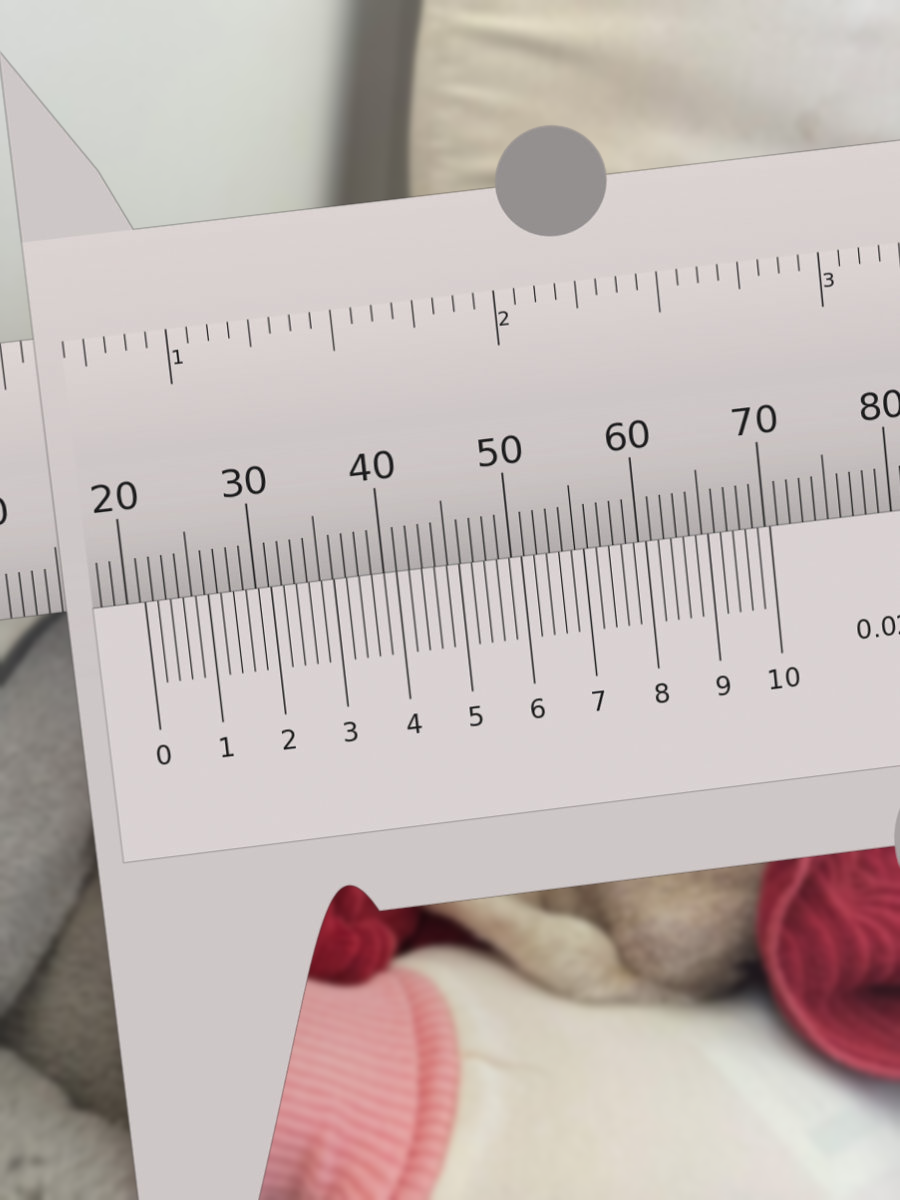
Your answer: 21.4mm
